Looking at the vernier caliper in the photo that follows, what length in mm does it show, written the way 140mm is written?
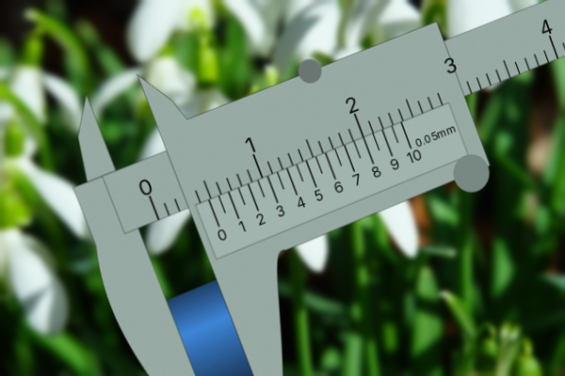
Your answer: 4.8mm
